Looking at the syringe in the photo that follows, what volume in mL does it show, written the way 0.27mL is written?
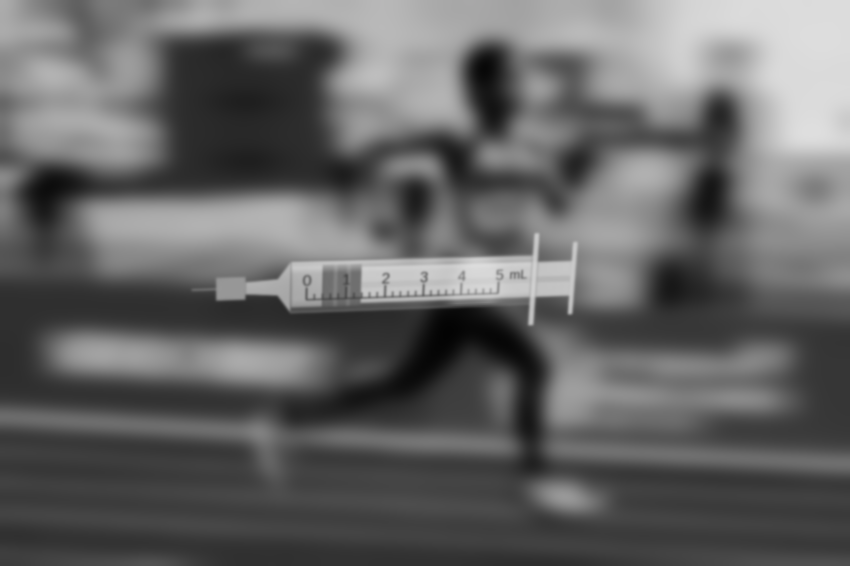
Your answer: 0.4mL
